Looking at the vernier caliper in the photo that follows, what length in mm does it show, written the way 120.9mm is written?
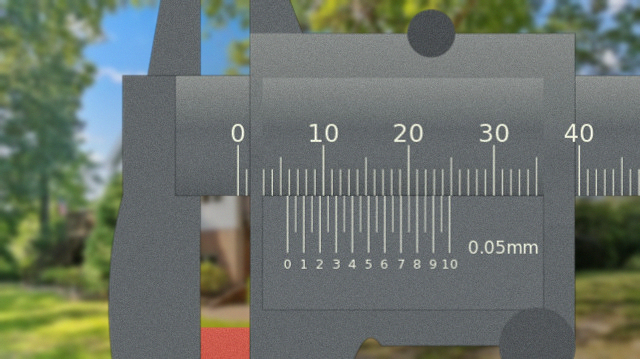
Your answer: 5.8mm
